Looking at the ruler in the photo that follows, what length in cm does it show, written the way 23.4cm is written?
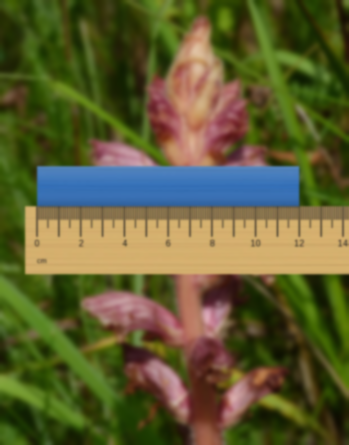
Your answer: 12cm
